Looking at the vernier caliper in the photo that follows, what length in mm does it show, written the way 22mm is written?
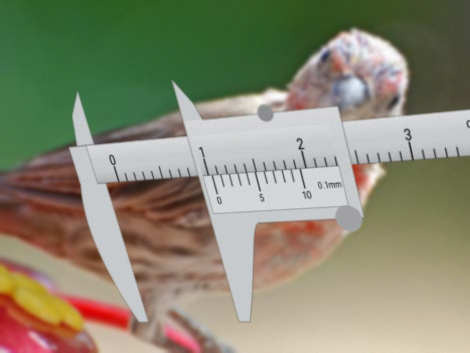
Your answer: 10.4mm
